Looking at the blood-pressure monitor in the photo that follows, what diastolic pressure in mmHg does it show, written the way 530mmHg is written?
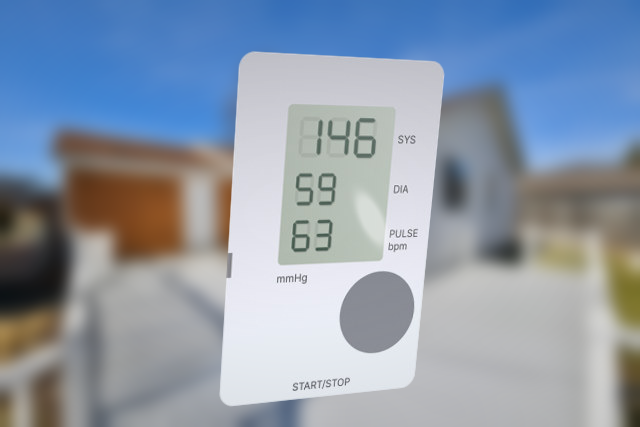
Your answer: 59mmHg
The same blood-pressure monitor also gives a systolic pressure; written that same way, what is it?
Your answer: 146mmHg
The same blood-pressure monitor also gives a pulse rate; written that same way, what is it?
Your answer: 63bpm
